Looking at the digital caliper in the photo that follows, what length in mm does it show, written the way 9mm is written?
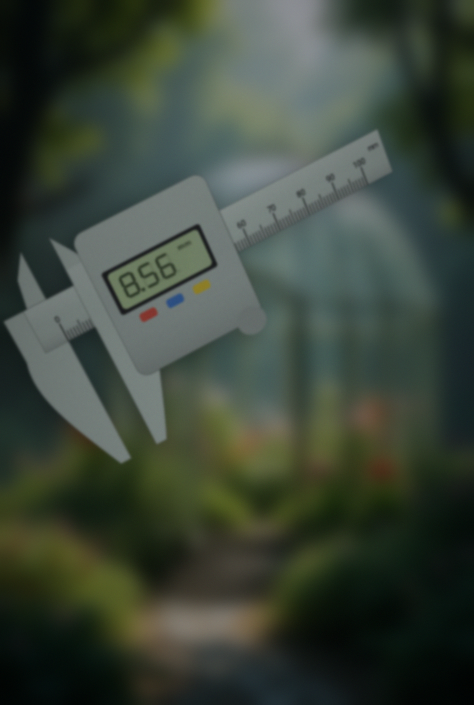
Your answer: 8.56mm
